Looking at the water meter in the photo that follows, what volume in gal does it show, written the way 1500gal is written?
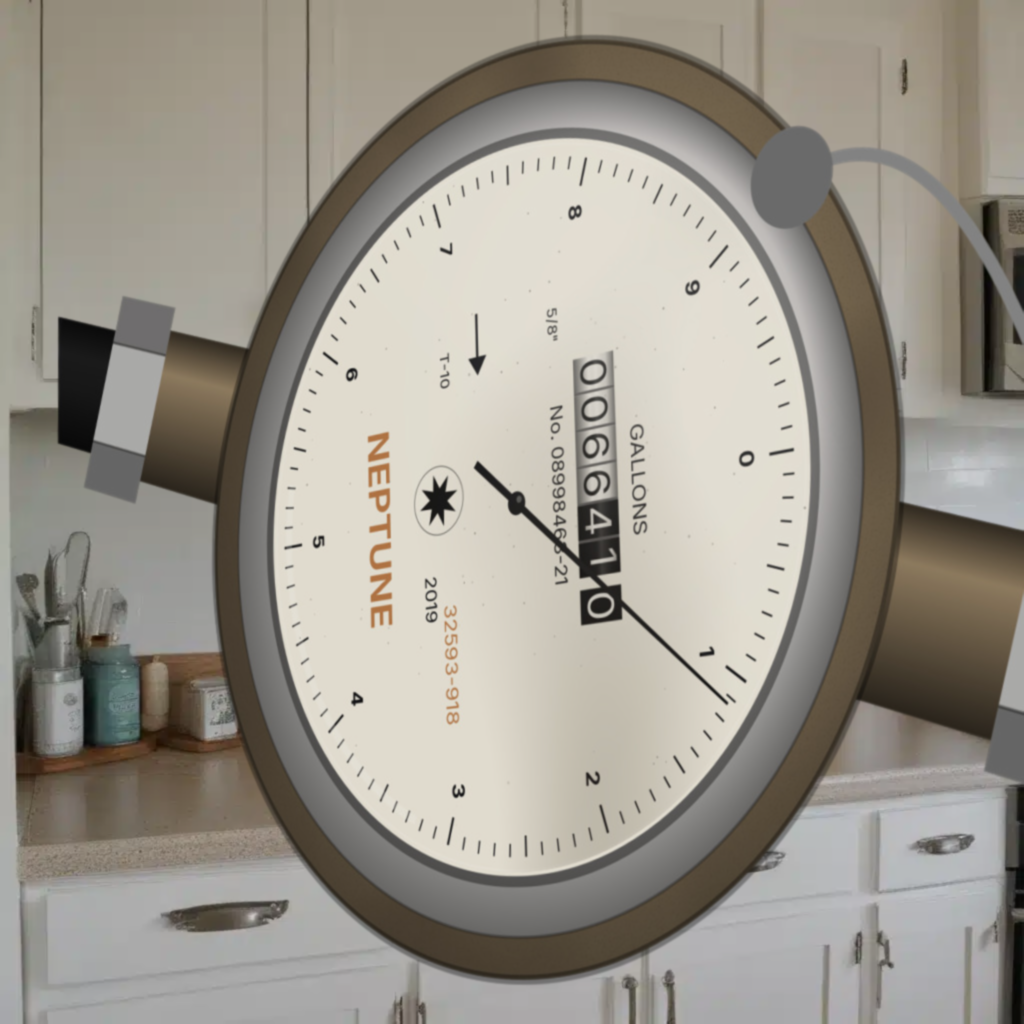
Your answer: 66411.1gal
